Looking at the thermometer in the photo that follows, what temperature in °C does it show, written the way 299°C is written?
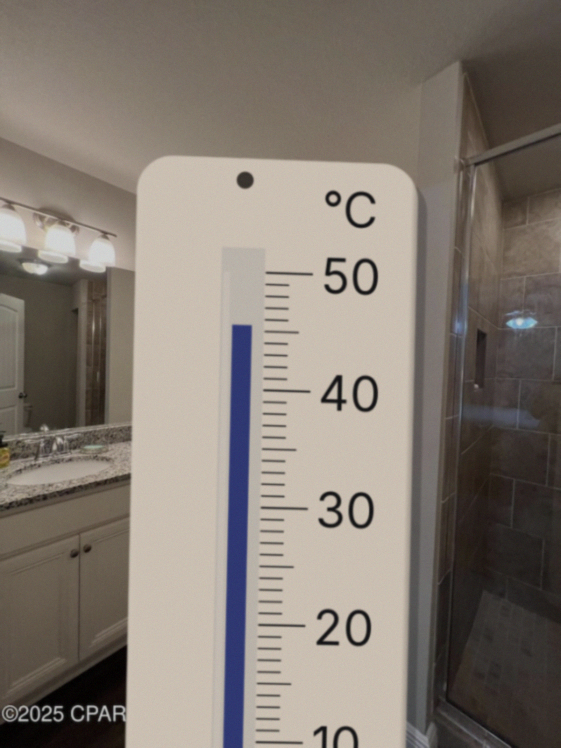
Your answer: 45.5°C
